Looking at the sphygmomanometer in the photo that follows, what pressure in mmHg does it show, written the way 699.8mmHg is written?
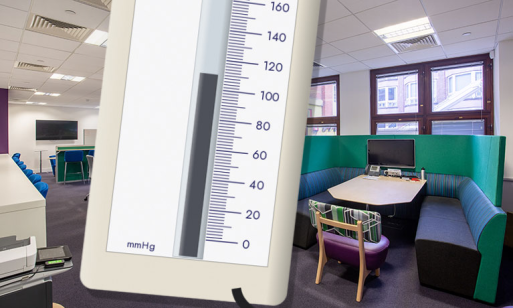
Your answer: 110mmHg
